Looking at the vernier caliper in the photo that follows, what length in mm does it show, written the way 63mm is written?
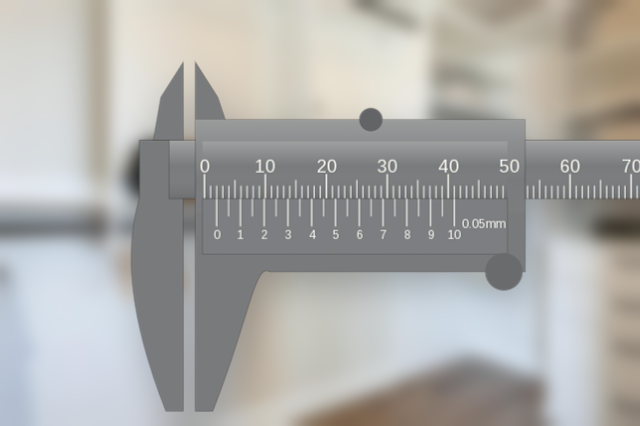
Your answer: 2.0mm
